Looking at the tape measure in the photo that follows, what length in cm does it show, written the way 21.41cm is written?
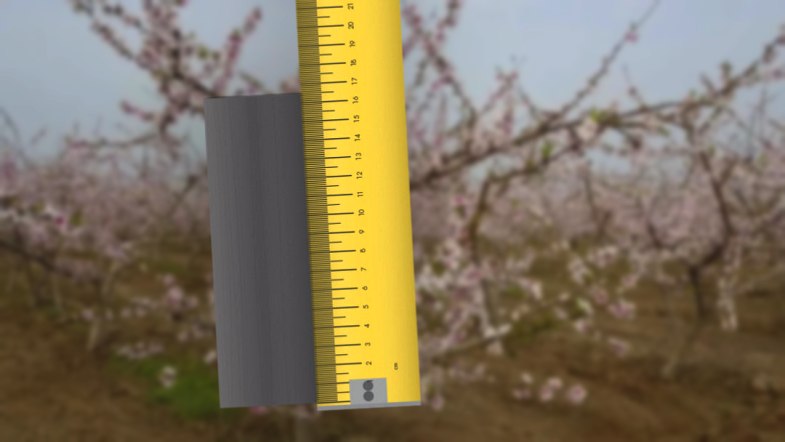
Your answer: 16.5cm
